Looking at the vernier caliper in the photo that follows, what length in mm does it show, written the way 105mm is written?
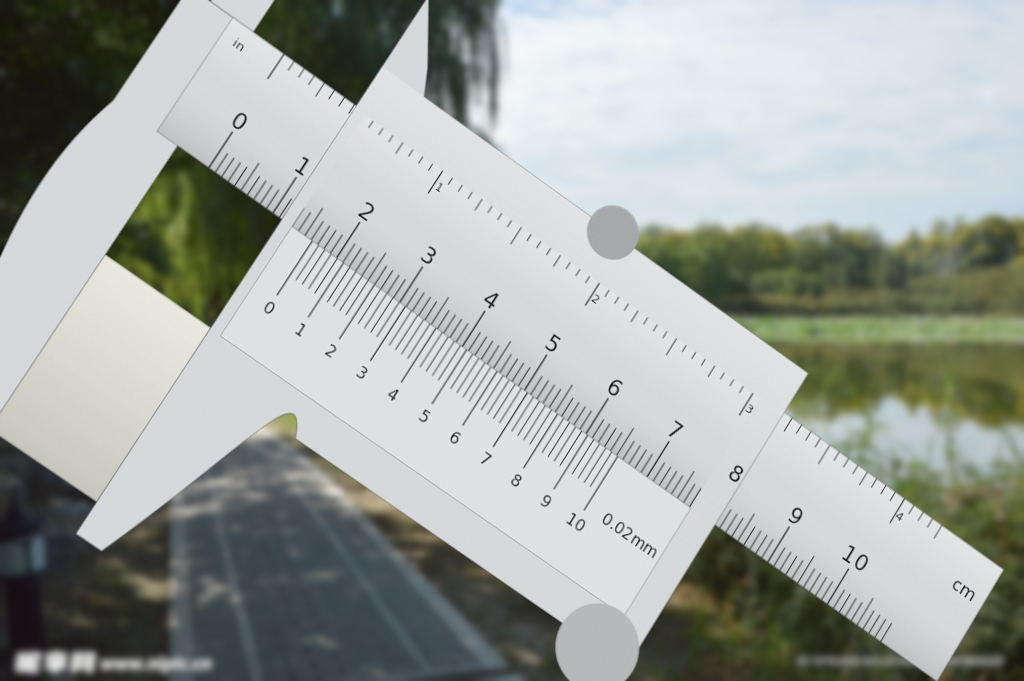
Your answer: 16.2mm
